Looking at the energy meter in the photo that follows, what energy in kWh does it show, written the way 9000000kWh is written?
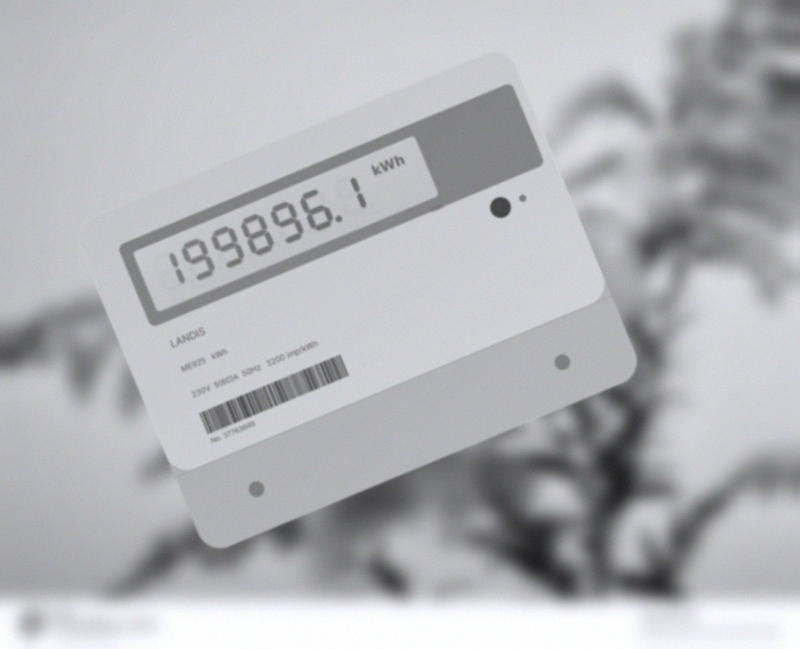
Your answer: 199896.1kWh
